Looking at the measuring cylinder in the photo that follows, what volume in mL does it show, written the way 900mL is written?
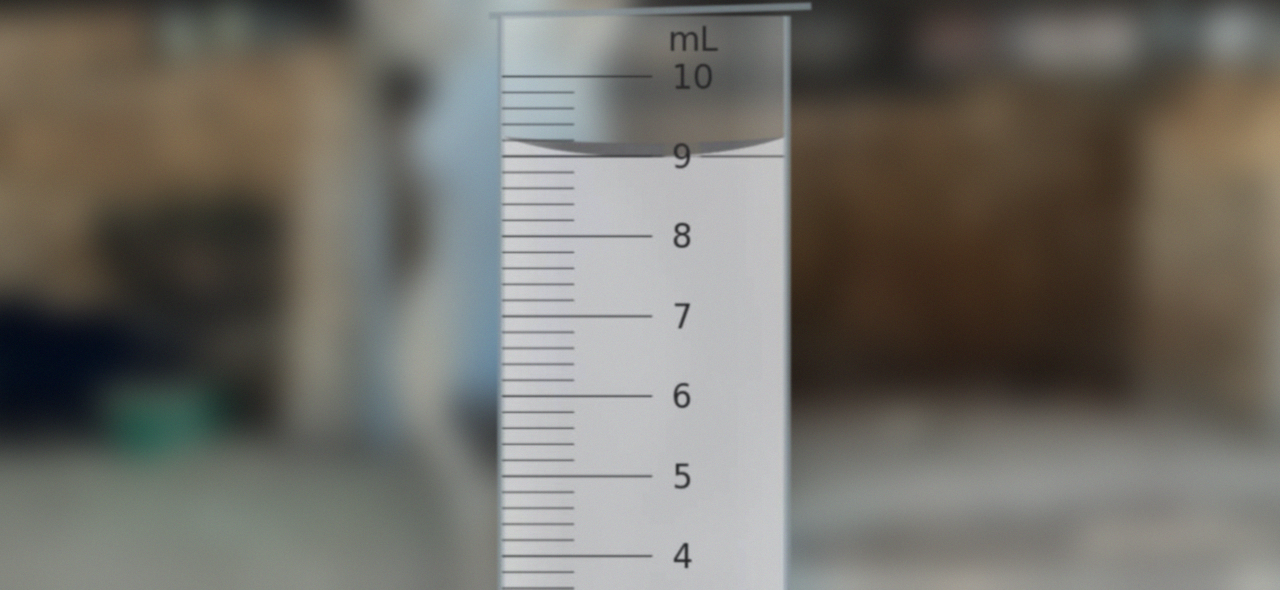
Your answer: 9mL
